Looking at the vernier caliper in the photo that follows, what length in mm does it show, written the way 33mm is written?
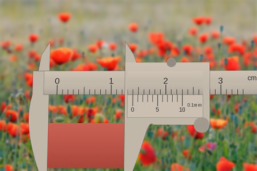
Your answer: 14.0mm
